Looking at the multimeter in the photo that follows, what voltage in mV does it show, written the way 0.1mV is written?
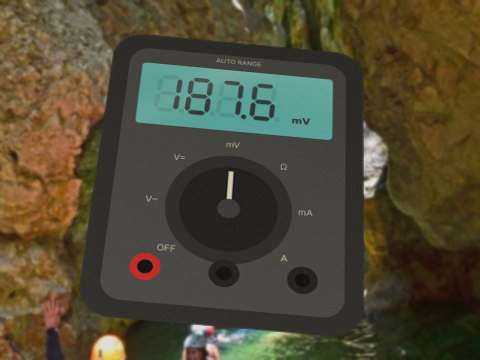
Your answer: 187.6mV
